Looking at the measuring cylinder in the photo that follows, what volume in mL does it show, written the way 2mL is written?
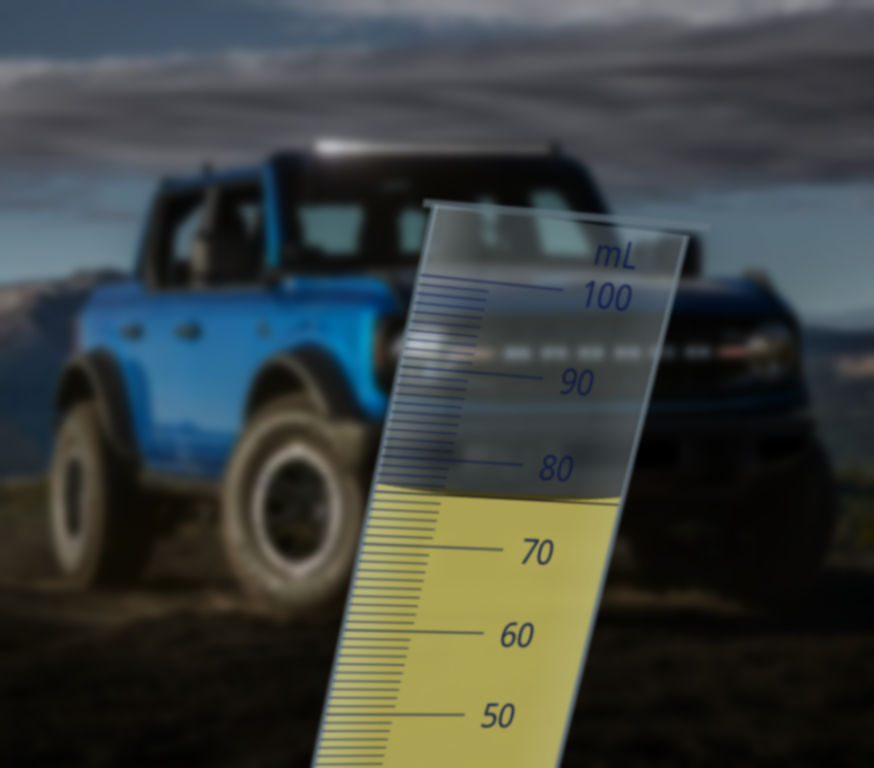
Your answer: 76mL
